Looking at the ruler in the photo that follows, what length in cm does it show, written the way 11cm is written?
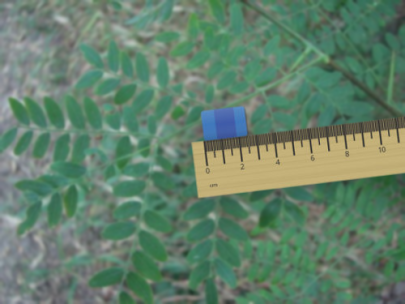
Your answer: 2.5cm
